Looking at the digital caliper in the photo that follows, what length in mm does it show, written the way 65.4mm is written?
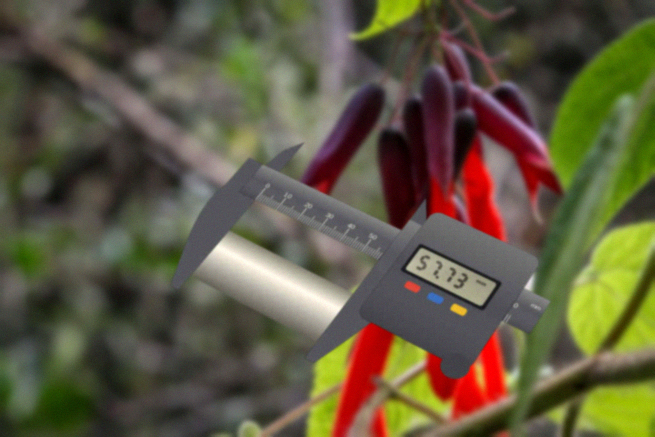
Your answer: 57.73mm
